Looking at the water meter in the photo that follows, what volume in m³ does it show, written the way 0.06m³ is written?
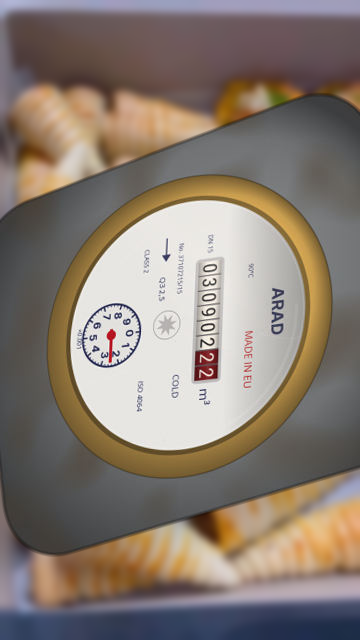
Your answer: 30902.222m³
